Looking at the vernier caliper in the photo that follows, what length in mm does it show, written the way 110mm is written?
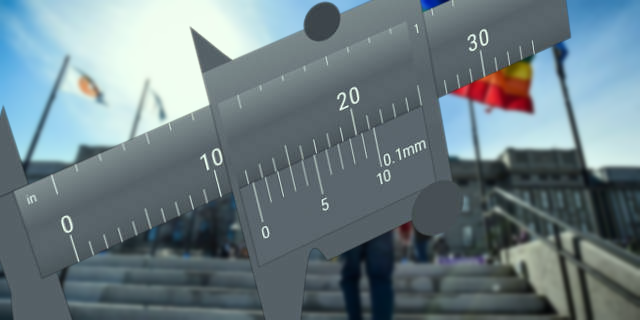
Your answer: 12.3mm
